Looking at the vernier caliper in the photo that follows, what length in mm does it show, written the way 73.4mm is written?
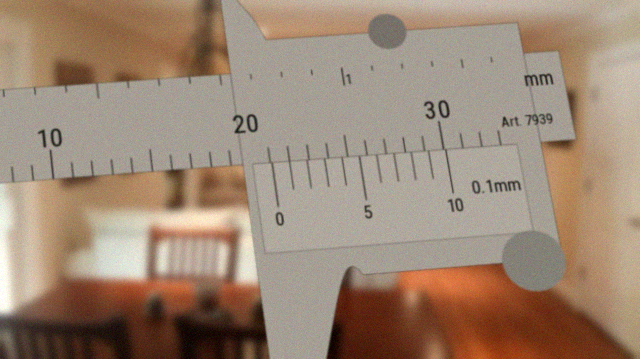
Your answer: 21.1mm
